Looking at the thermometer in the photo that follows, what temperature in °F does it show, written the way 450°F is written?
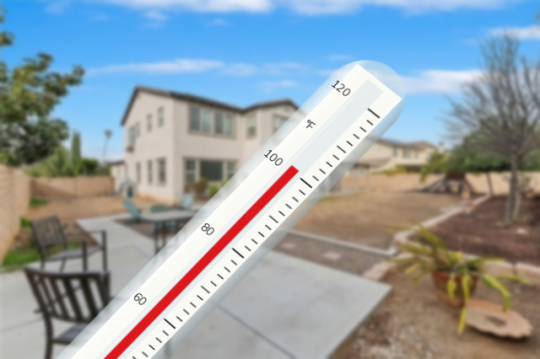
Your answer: 101°F
